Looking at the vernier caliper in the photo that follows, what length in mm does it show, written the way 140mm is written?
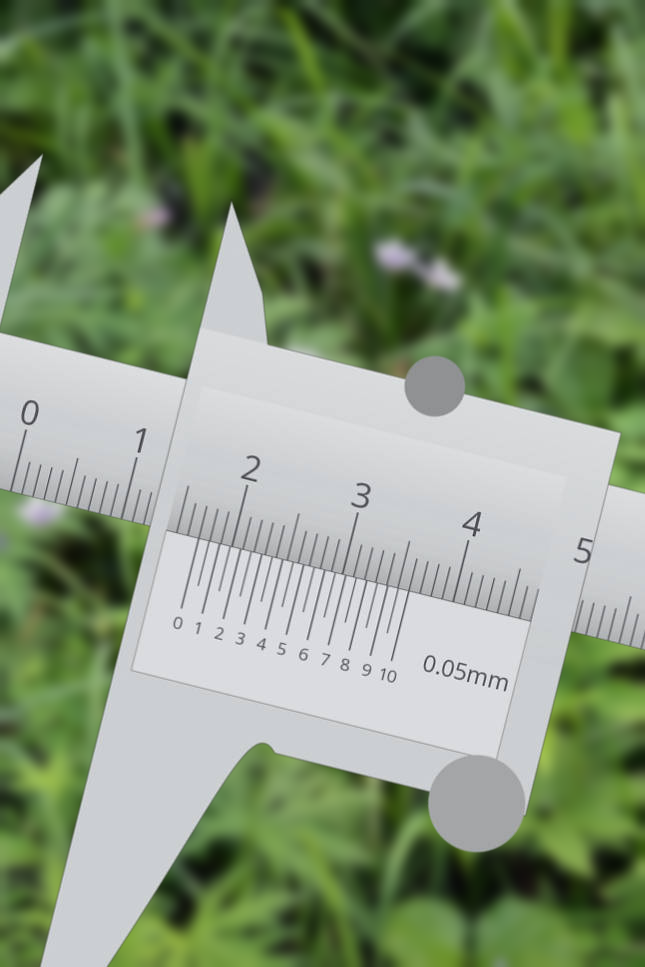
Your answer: 17.0mm
